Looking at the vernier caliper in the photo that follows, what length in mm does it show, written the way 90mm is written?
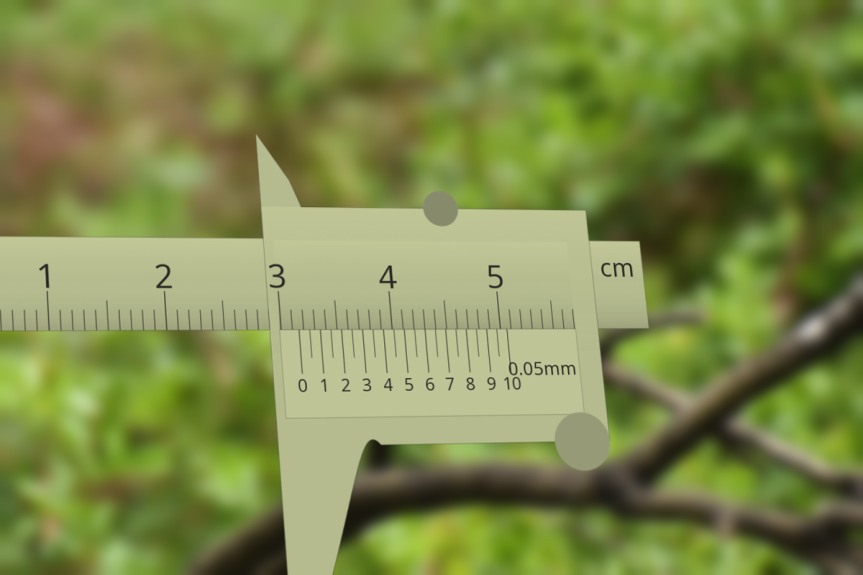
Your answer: 31.6mm
